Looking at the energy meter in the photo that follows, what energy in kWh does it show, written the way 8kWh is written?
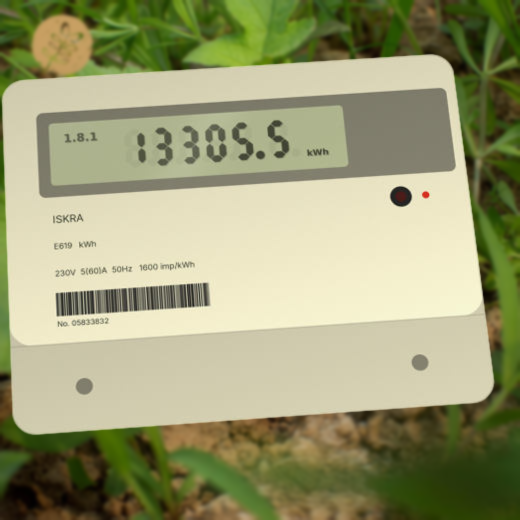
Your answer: 13305.5kWh
